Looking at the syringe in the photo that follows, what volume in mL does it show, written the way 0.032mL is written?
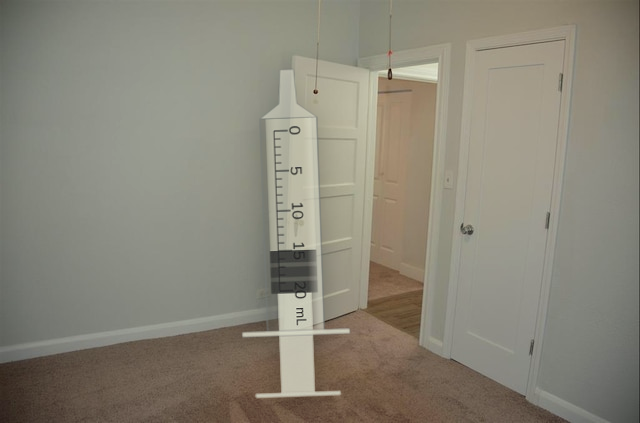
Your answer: 15mL
